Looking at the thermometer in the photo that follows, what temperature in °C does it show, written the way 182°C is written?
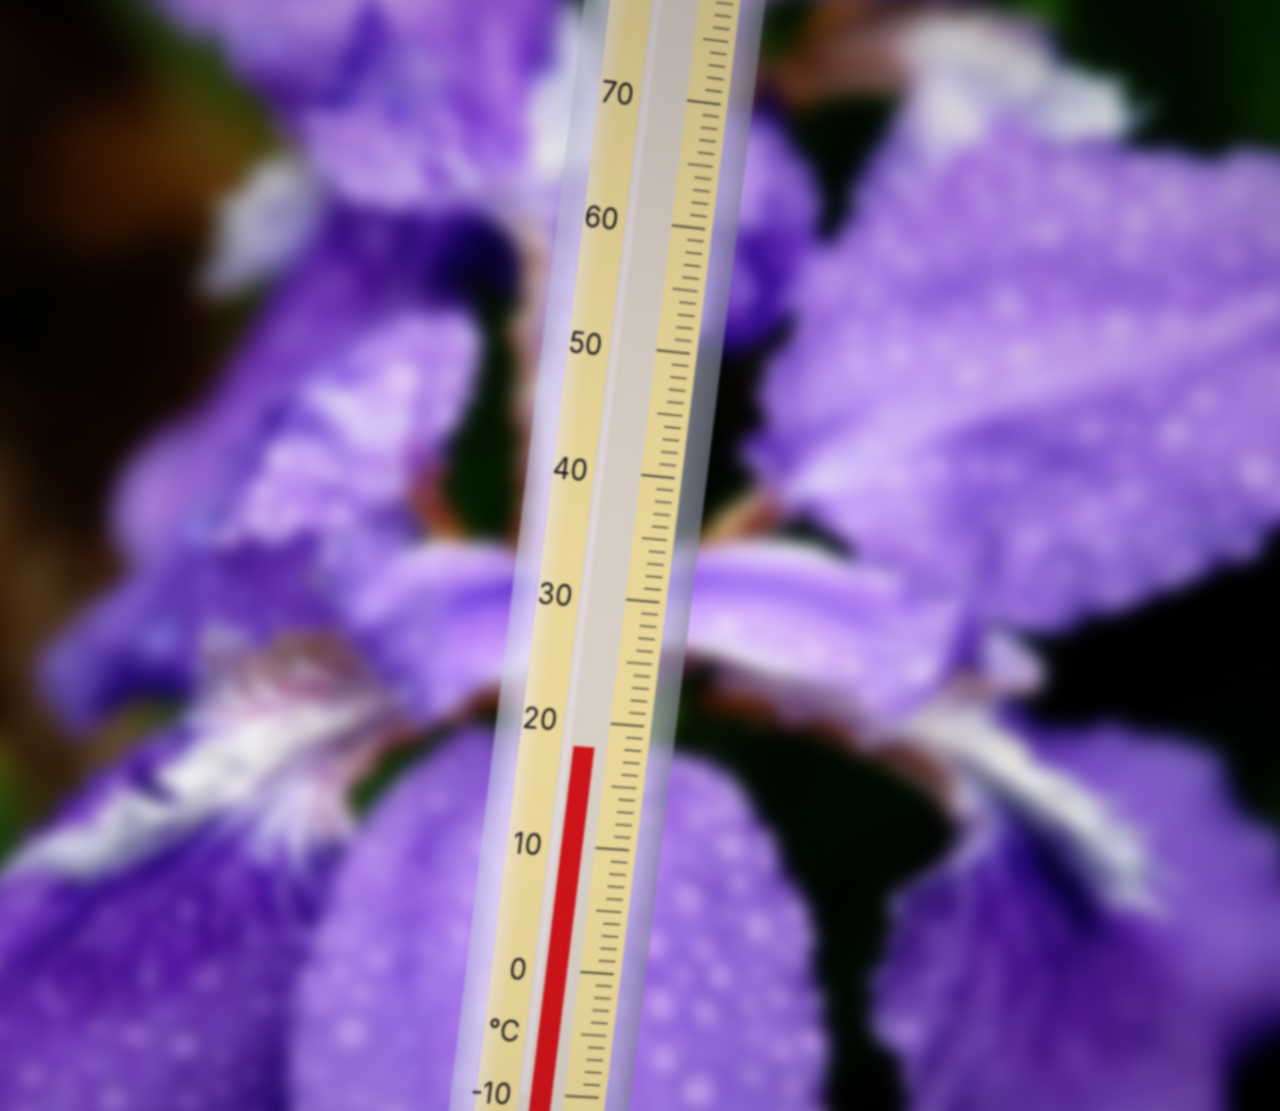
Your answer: 18°C
